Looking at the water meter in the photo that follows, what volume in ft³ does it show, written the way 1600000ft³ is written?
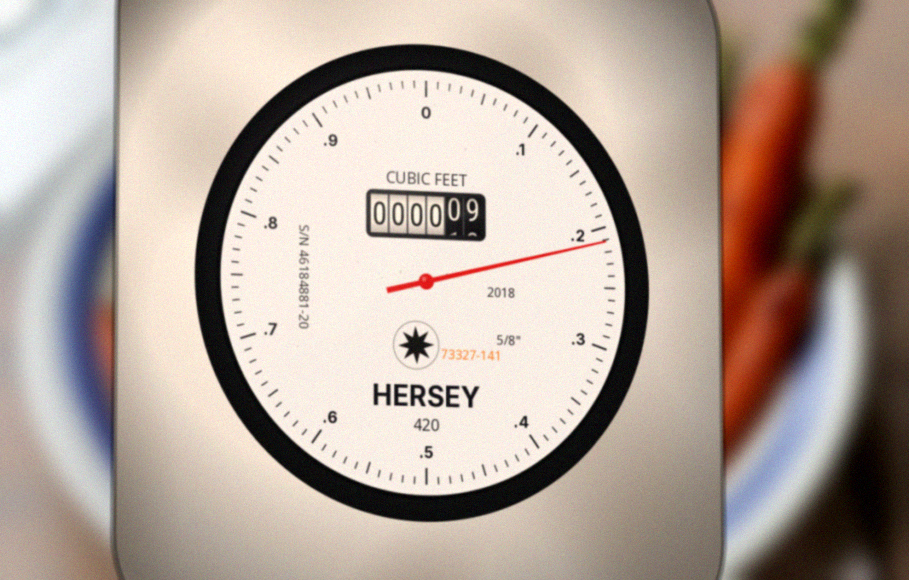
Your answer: 9.21ft³
